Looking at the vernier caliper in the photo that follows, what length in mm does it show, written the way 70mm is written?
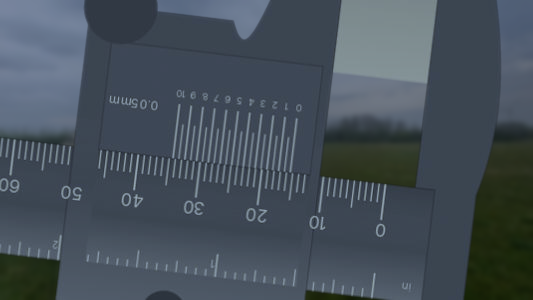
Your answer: 15.4mm
